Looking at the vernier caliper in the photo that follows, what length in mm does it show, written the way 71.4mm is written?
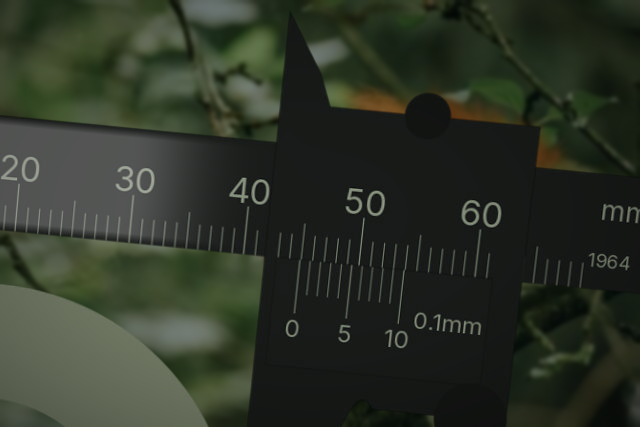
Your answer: 44.9mm
